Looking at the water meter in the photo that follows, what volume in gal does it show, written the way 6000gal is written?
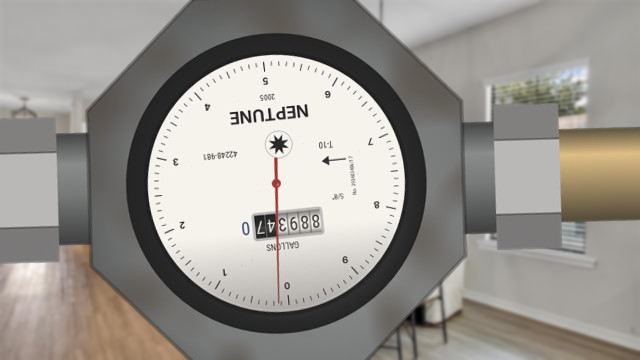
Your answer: 8893470.1gal
